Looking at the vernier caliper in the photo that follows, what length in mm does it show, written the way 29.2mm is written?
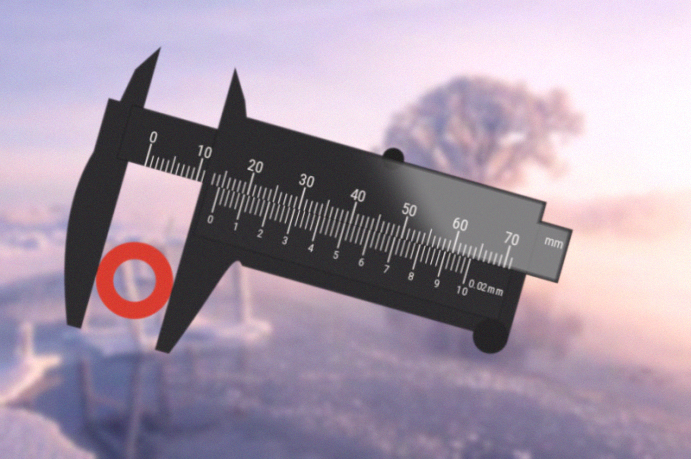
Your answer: 14.5mm
